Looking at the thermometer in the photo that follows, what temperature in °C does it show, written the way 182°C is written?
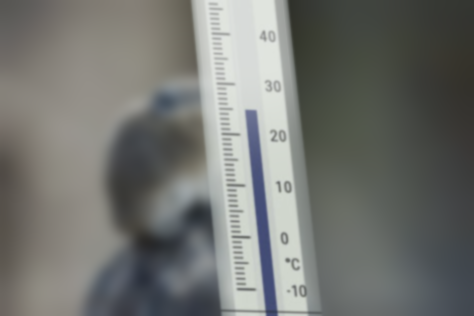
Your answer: 25°C
